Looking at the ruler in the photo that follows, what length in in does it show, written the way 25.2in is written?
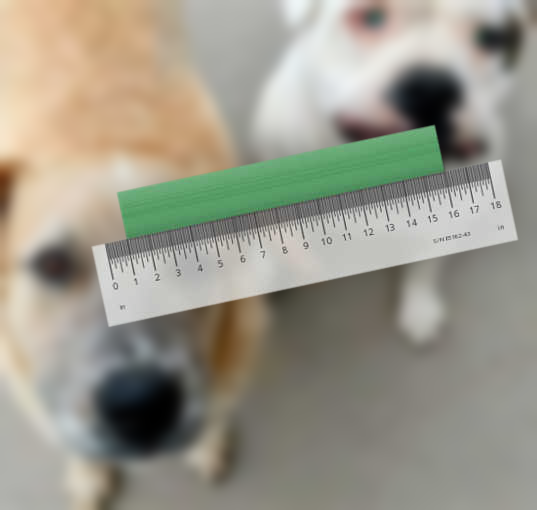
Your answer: 15in
